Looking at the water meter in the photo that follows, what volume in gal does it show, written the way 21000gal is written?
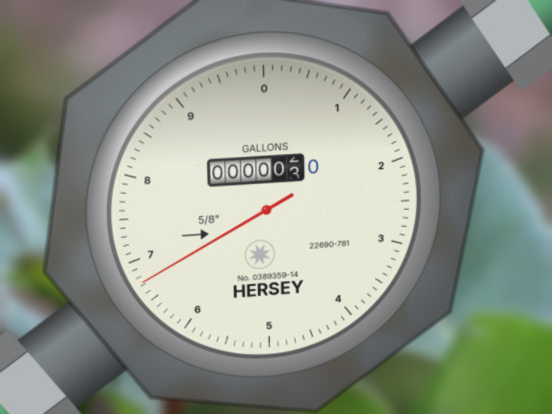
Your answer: 26.7gal
